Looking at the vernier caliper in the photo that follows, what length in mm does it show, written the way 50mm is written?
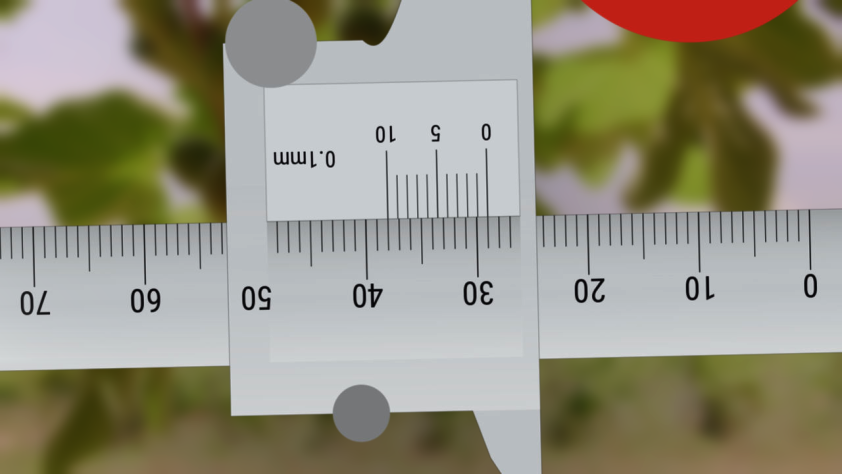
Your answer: 29.0mm
